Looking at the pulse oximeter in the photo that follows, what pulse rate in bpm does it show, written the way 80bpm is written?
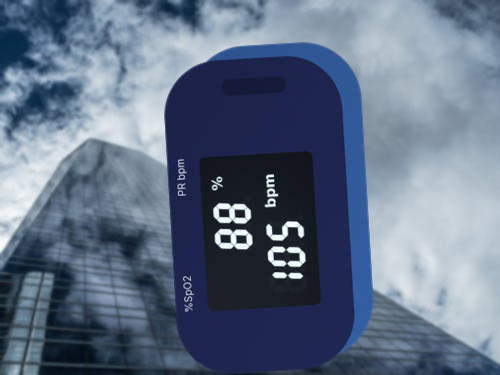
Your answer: 105bpm
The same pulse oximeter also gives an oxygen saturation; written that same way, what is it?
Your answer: 88%
